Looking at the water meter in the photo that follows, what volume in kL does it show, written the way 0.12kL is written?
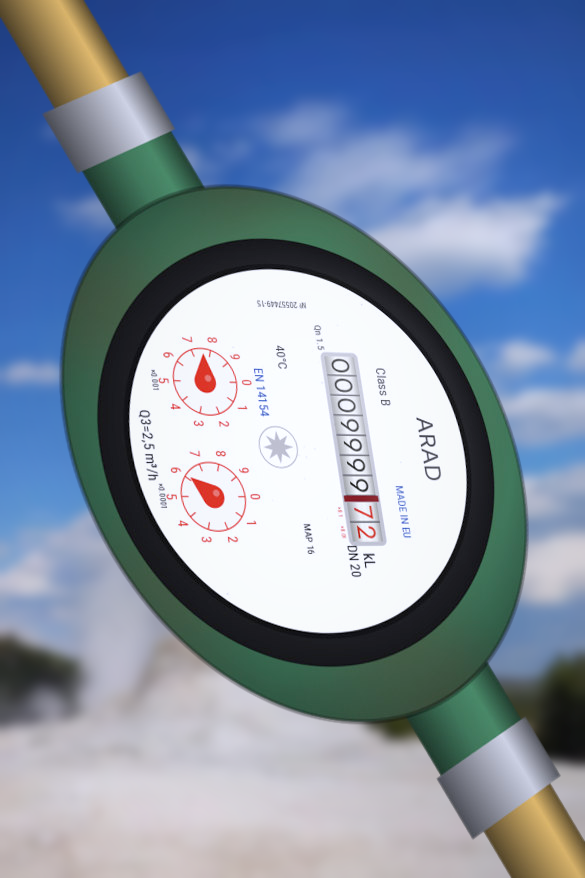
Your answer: 9999.7276kL
